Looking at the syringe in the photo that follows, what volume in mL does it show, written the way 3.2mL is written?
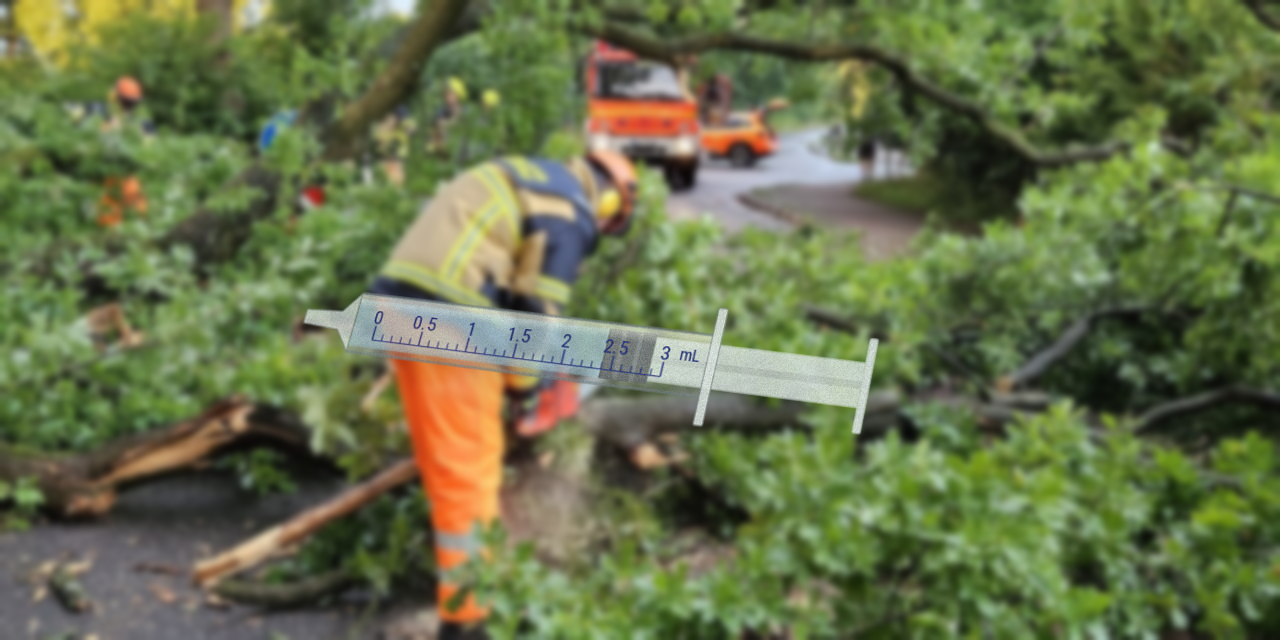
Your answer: 2.4mL
